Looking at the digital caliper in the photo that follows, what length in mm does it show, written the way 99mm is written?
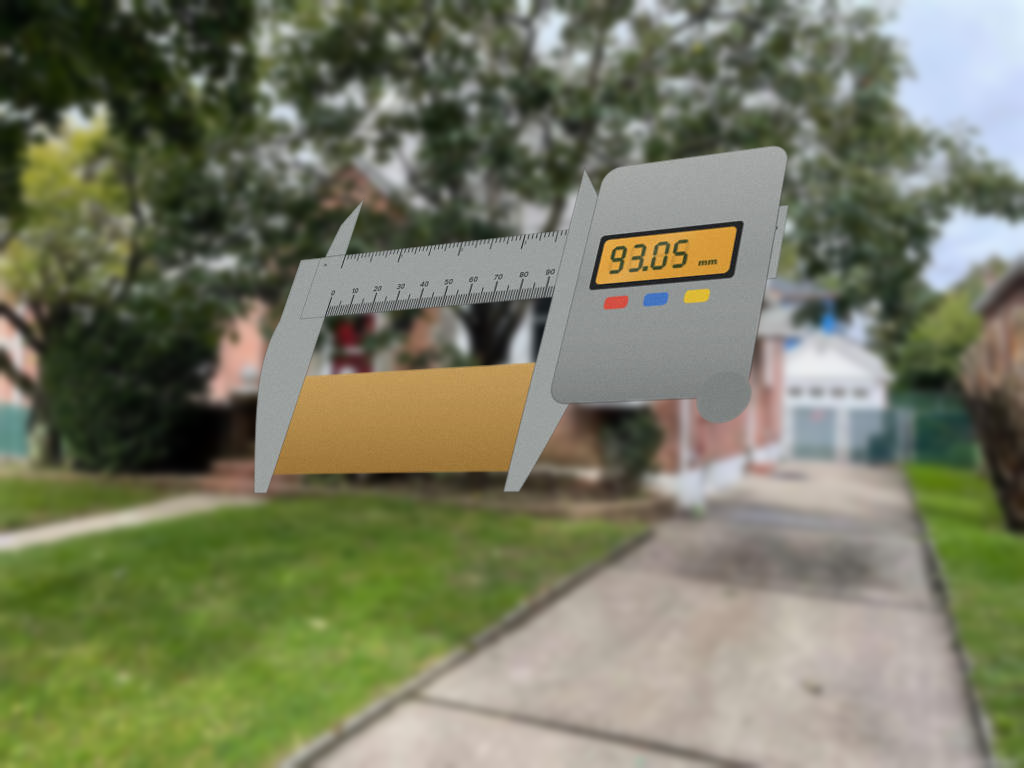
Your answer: 93.05mm
